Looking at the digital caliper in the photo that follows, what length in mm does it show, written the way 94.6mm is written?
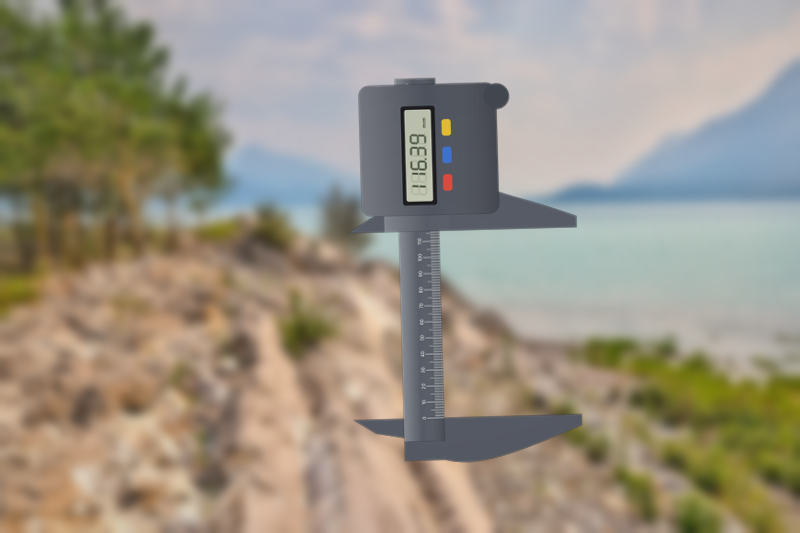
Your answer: 116.39mm
